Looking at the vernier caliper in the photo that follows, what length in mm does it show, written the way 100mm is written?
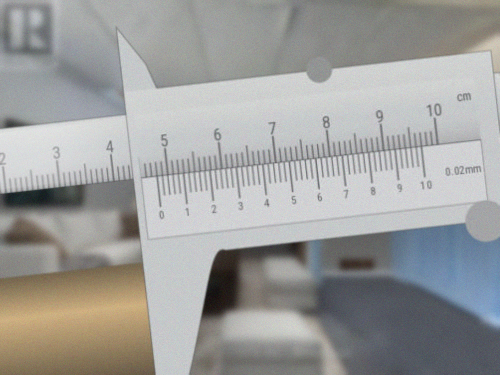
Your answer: 48.0mm
